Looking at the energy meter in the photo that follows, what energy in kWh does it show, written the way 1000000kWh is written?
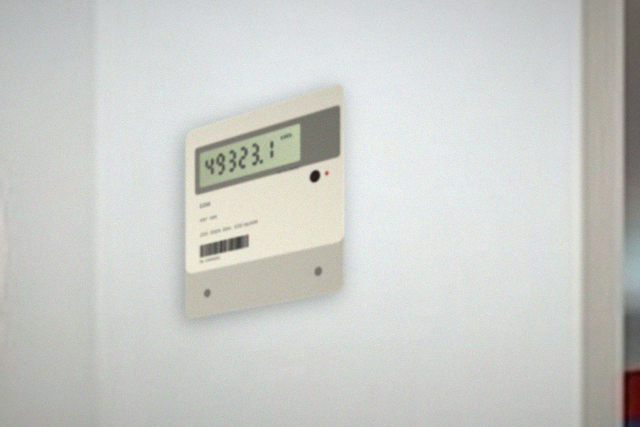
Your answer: 49323.1kWh
